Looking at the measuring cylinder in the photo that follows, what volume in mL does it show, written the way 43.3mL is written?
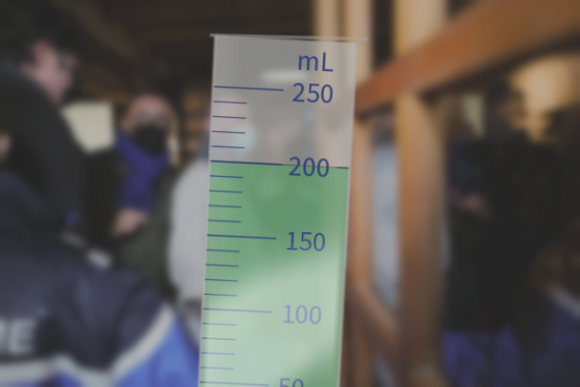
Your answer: 200mL
